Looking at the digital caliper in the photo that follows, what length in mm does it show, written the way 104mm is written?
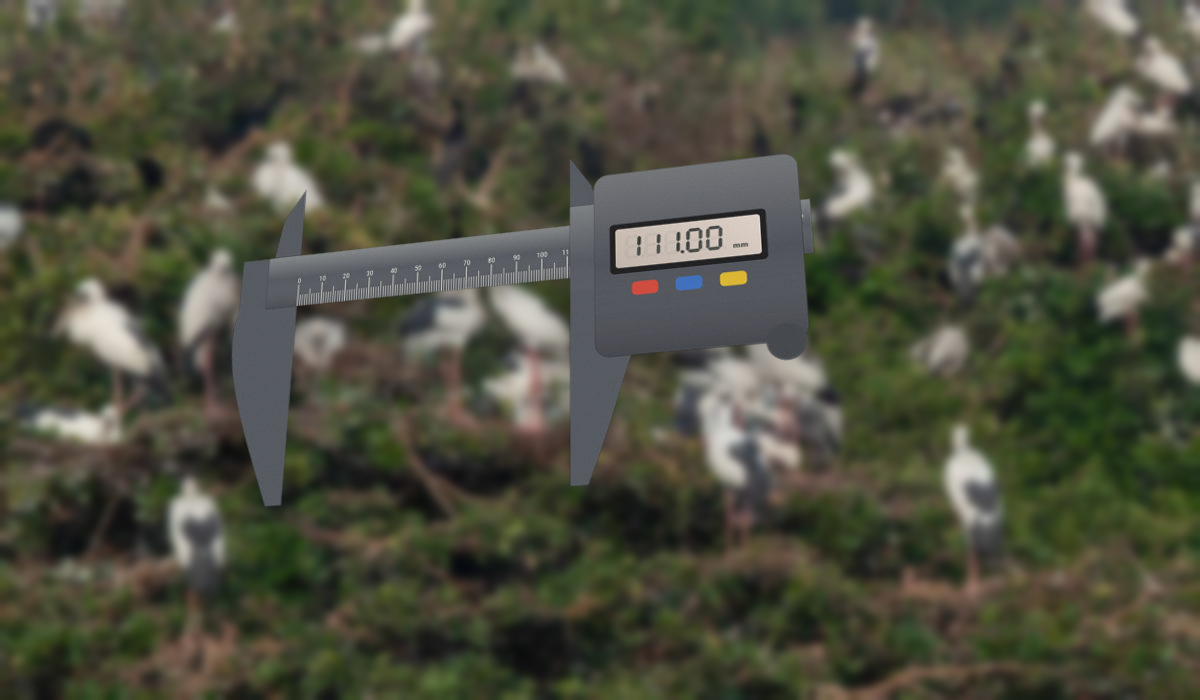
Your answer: 111.00mm
